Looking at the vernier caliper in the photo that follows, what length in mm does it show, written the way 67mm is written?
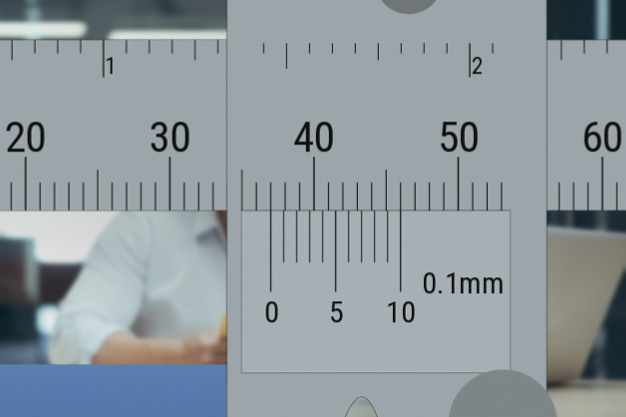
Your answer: 37.0mm
